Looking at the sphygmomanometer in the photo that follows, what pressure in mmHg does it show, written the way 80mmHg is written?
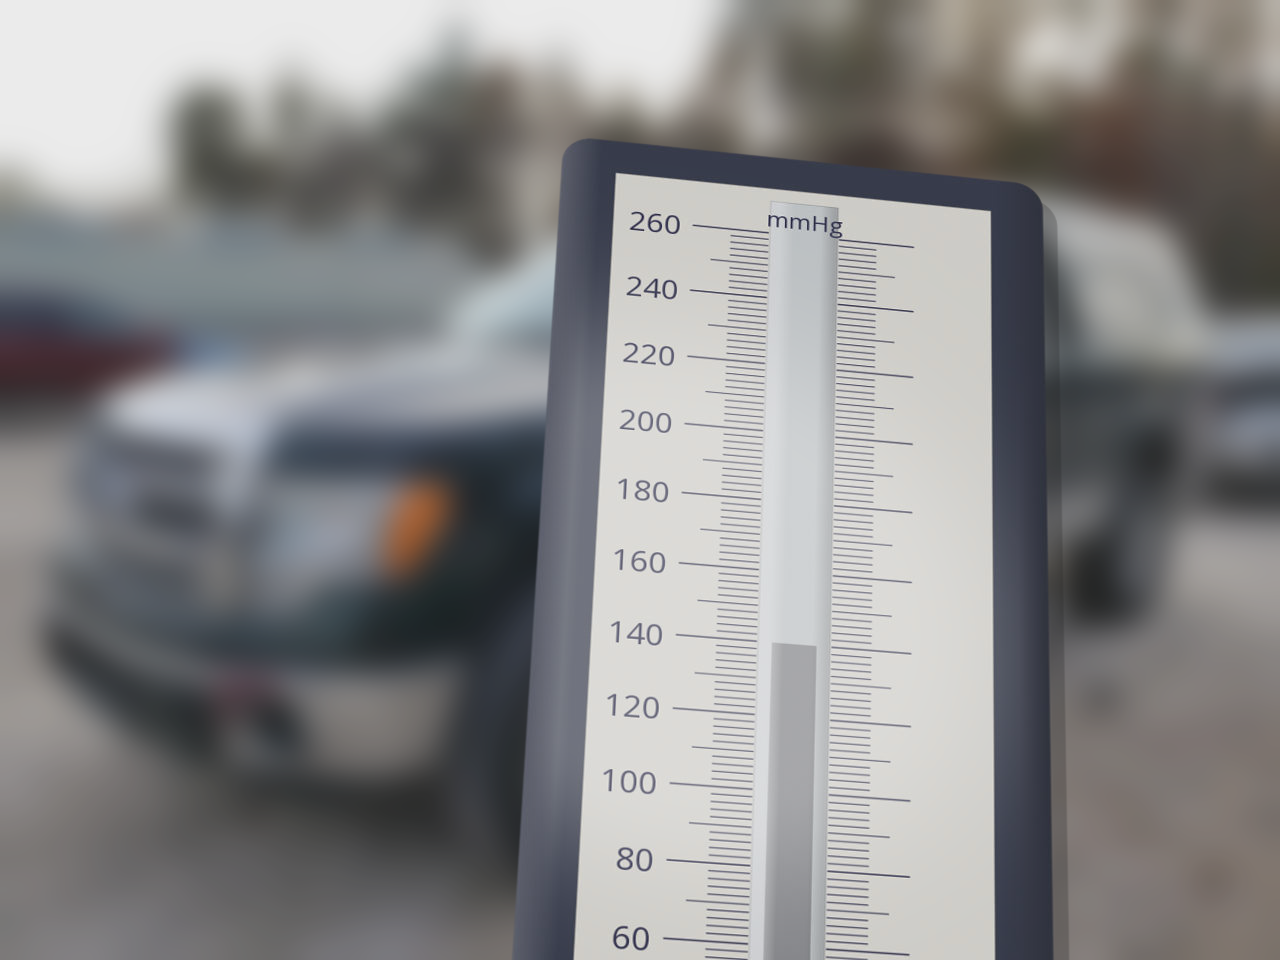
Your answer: 140mmHg
